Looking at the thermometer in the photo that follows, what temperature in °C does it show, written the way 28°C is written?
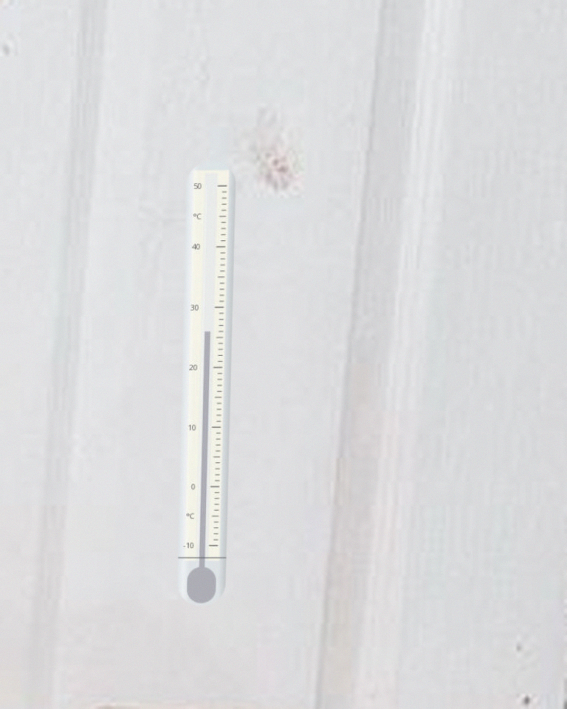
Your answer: 26°C
